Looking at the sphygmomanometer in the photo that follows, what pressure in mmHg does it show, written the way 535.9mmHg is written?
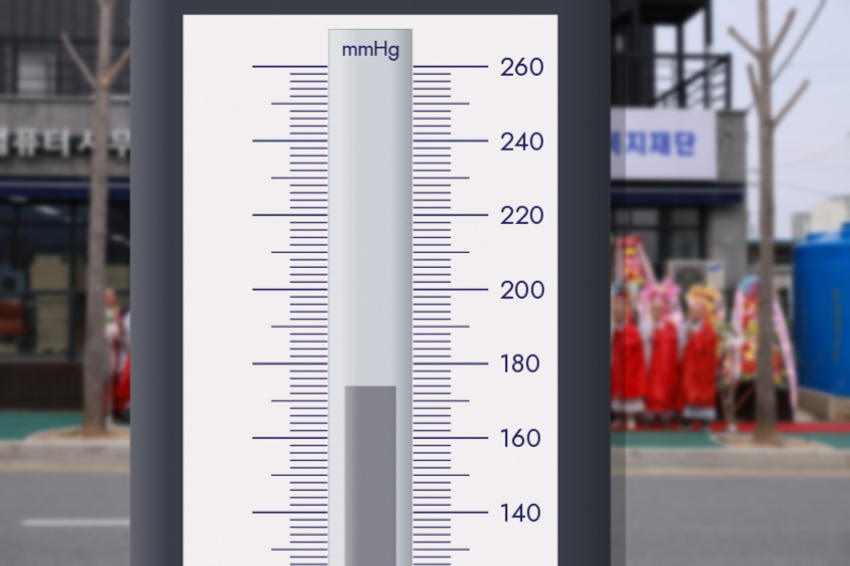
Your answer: 174mmHg
